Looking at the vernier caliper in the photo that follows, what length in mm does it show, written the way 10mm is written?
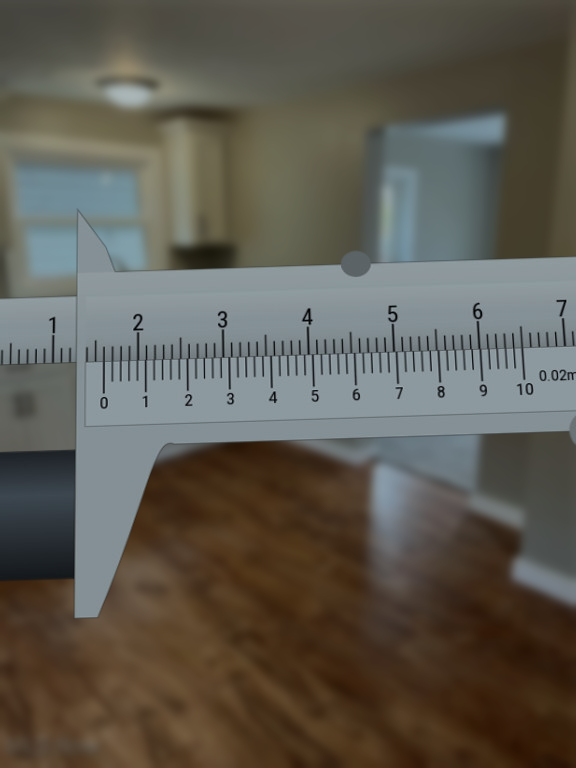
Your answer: 16.0mm
